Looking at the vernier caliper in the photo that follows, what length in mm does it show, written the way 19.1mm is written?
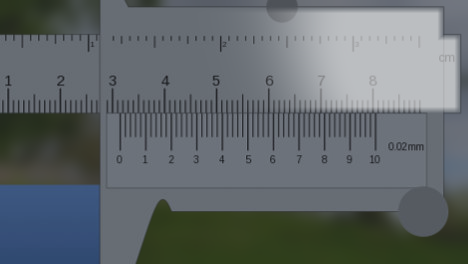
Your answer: 31.5mm
